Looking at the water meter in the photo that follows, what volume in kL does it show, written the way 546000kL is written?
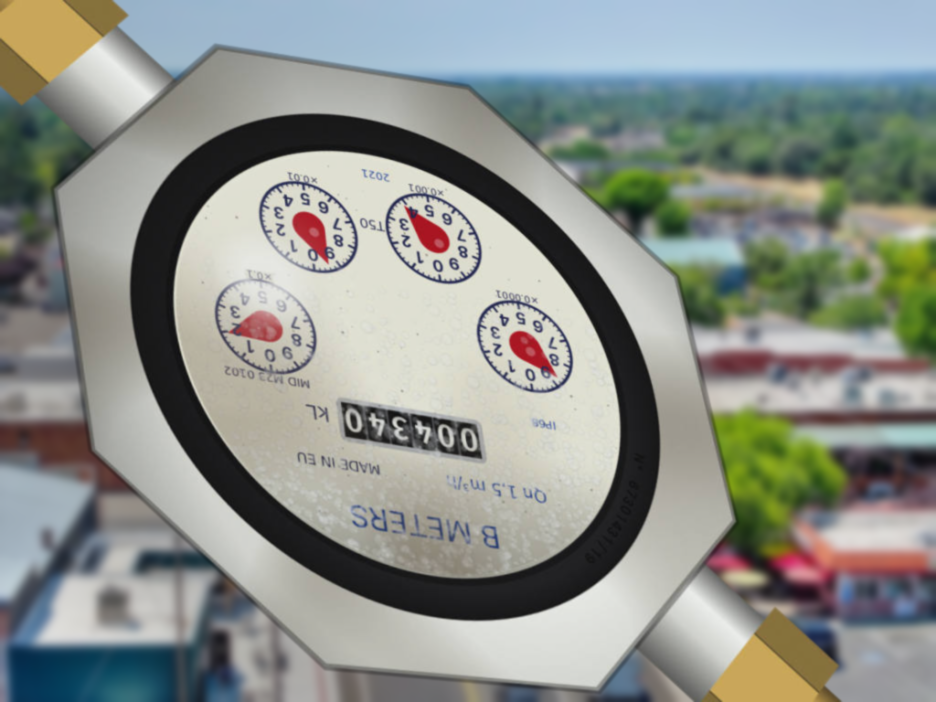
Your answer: 4340.1938kL
